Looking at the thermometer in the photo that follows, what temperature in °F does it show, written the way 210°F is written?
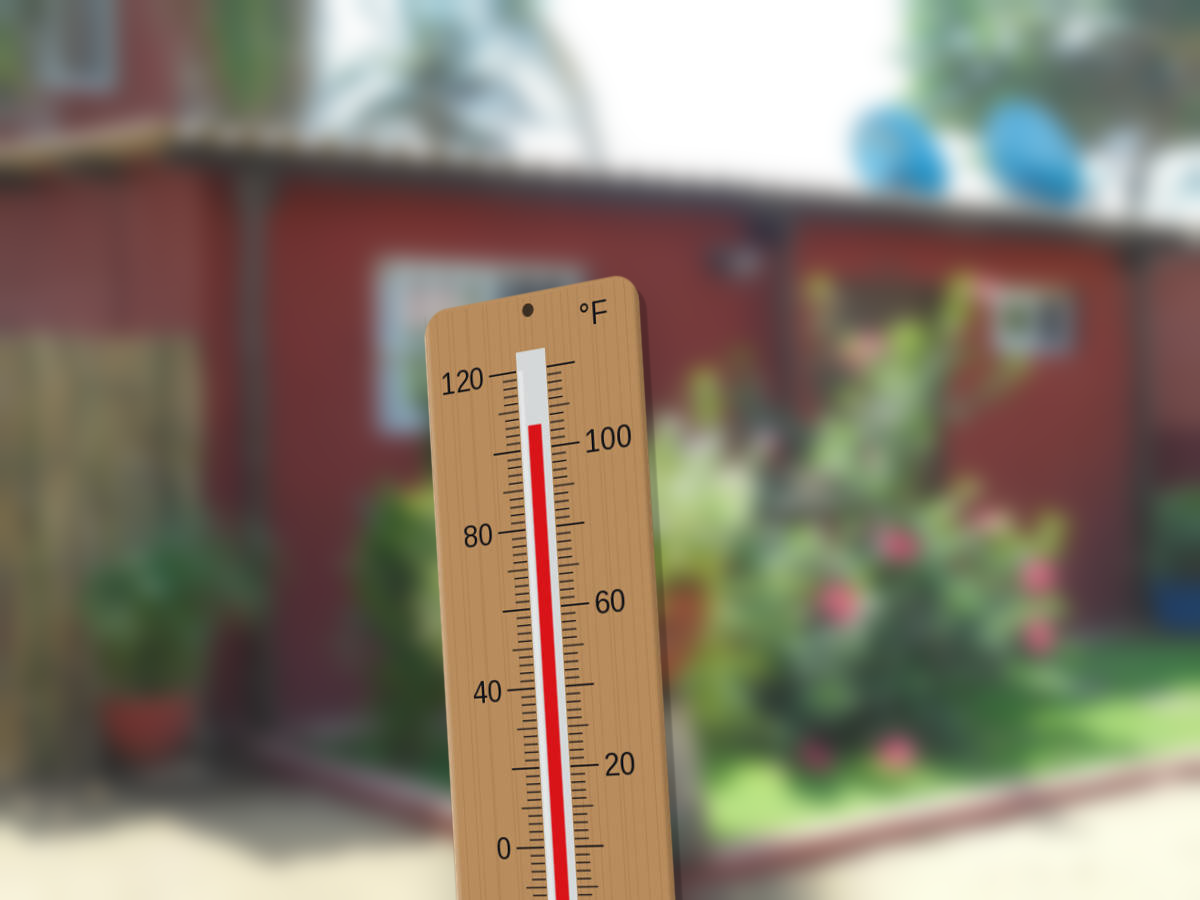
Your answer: 106°F
